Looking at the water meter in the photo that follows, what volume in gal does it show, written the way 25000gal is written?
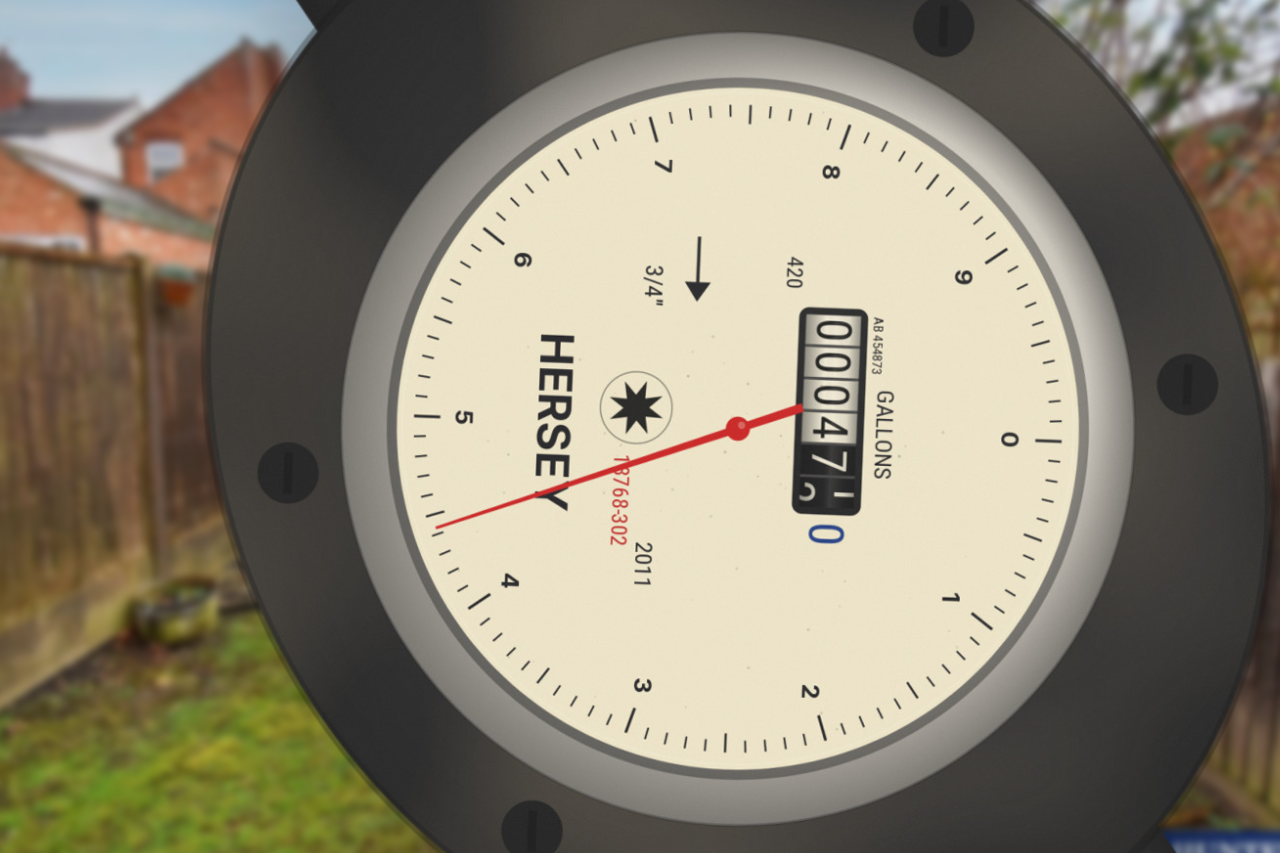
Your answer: 4714.4gal
